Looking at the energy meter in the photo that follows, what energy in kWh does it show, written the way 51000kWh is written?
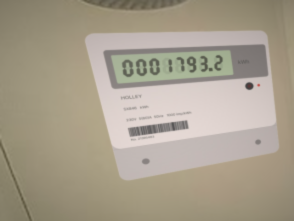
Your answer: 1793.2kWh
